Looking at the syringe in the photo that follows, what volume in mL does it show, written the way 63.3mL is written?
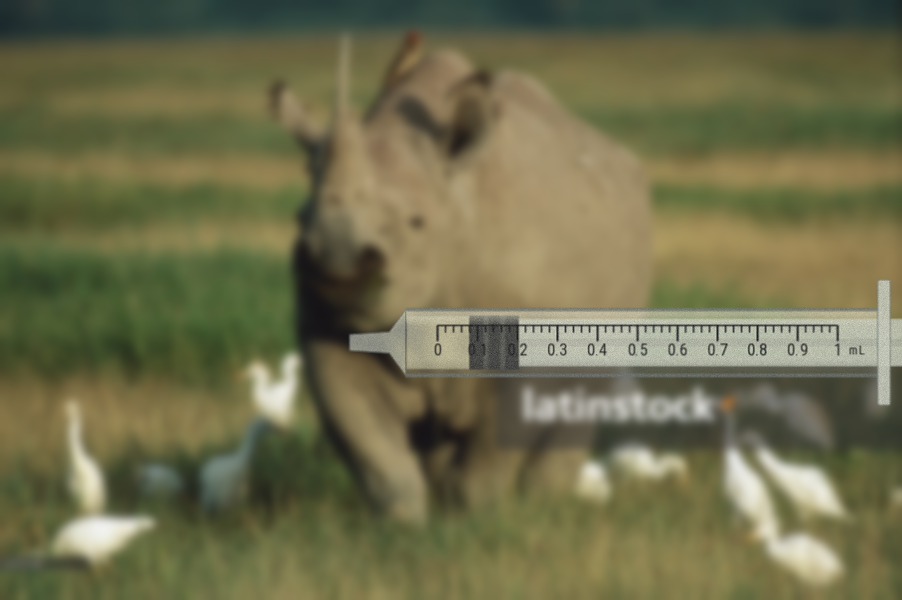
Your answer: 0.08mL
